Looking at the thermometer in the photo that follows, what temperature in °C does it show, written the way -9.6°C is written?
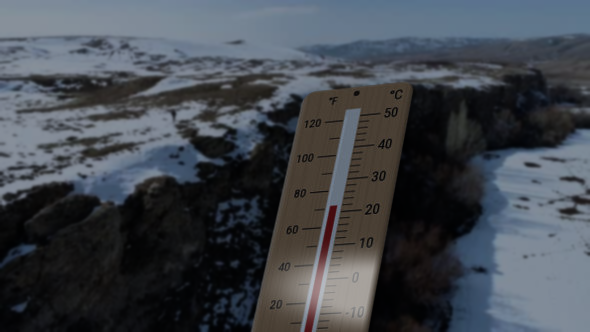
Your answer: 22°C
